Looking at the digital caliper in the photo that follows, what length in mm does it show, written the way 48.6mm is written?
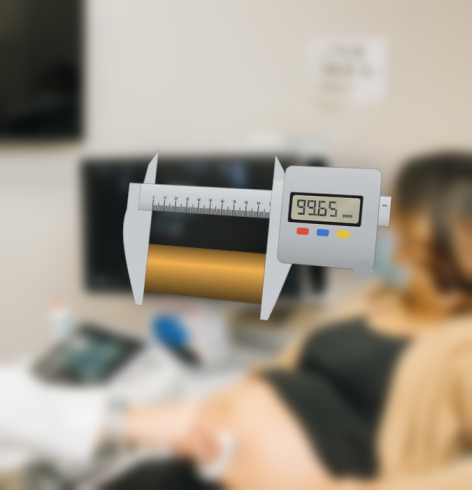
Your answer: 99.65mm
